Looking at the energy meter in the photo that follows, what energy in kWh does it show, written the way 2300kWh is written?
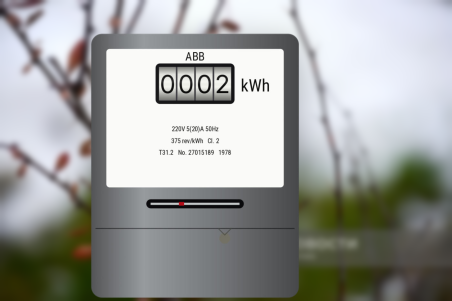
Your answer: 2kWh
